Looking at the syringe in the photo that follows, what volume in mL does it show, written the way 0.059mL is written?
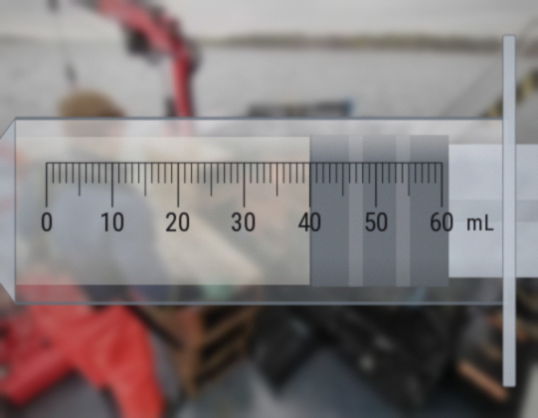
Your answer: 40mL
